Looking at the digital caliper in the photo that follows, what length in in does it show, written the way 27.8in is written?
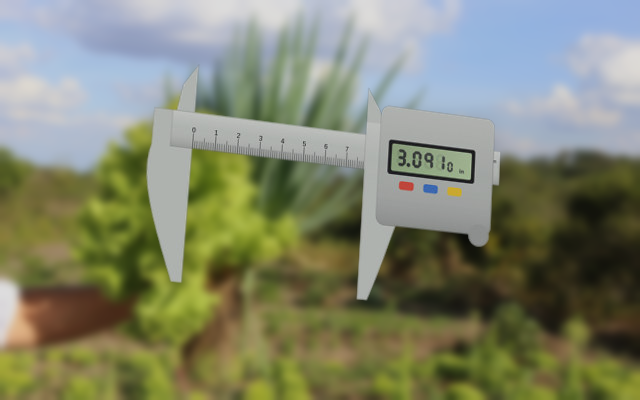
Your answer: 3.0910in
